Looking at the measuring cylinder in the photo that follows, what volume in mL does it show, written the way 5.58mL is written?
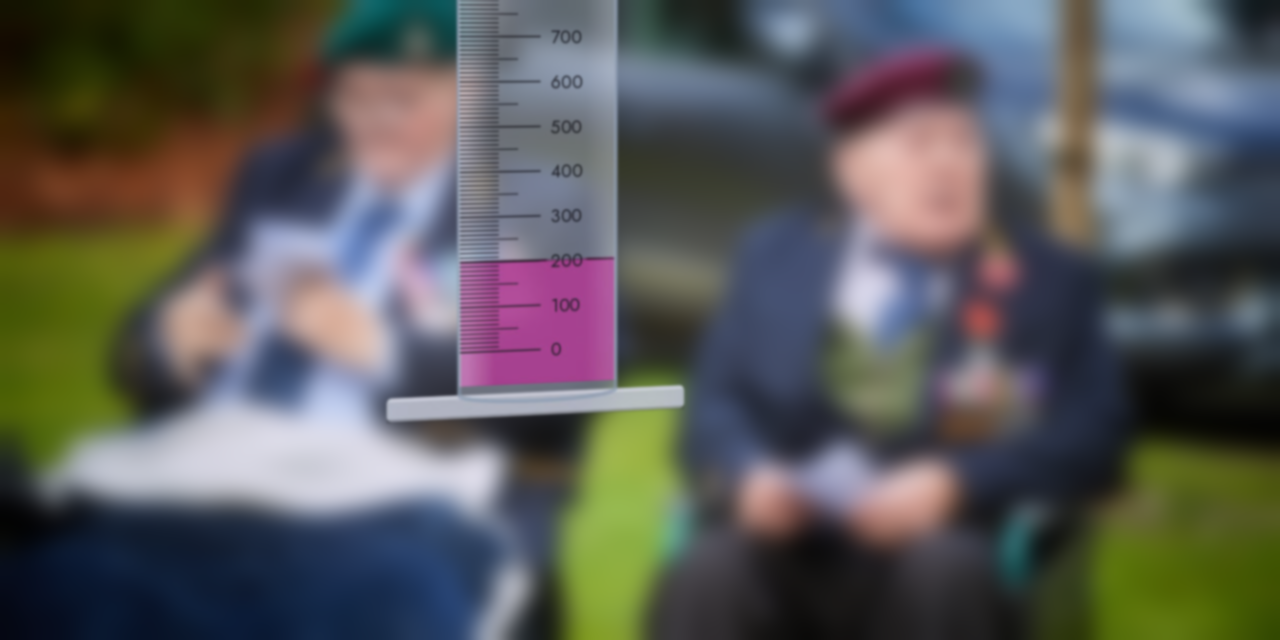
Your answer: 200mL
